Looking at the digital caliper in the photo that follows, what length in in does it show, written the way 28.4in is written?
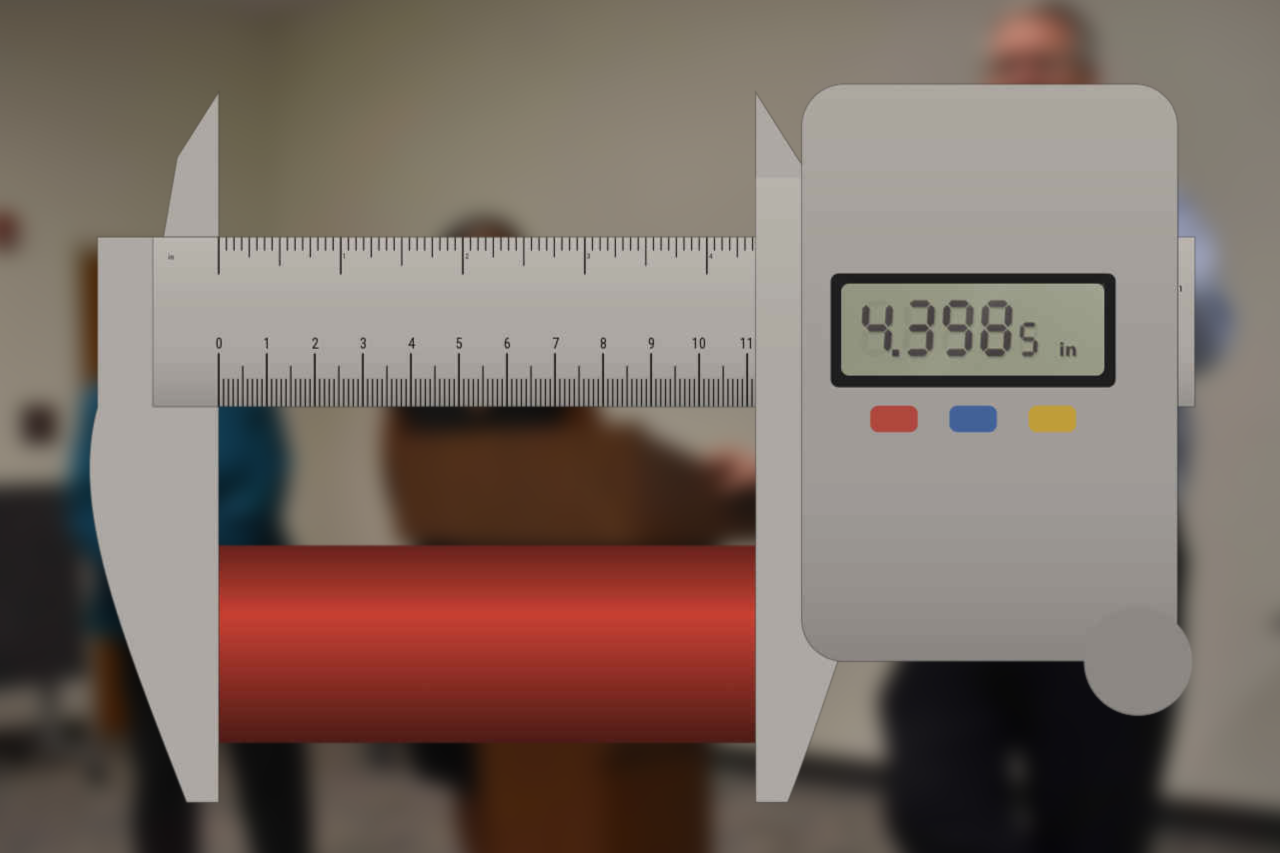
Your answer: 4.3985in
